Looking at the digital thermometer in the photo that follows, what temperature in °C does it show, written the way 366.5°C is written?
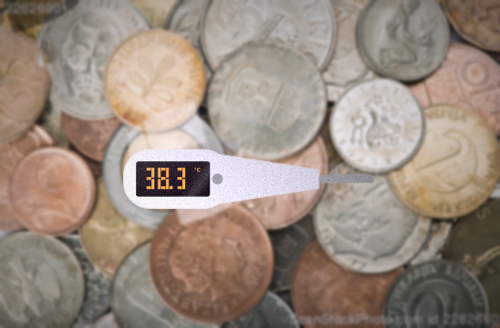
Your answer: 38.3°C
